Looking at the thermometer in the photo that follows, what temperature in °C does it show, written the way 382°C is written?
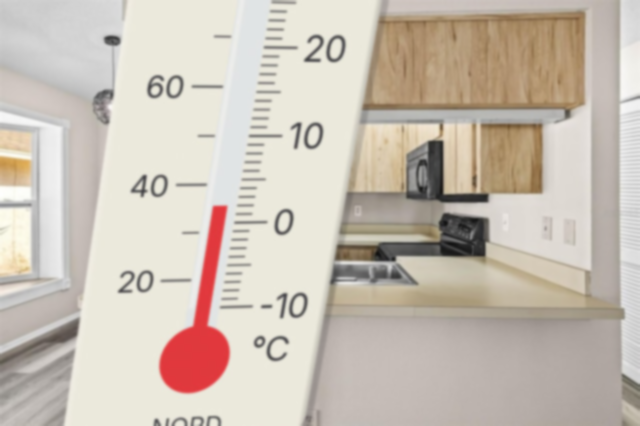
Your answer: 2°C
